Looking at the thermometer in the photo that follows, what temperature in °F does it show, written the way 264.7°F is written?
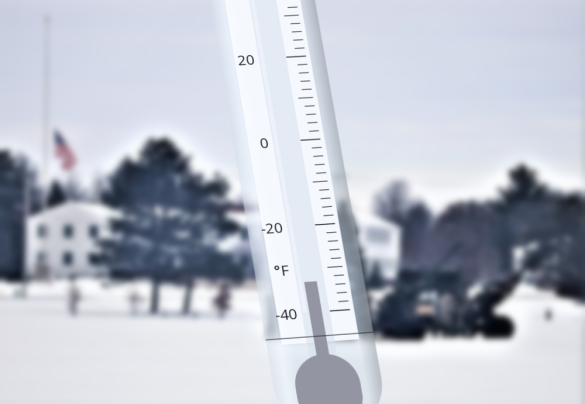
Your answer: -33°F
